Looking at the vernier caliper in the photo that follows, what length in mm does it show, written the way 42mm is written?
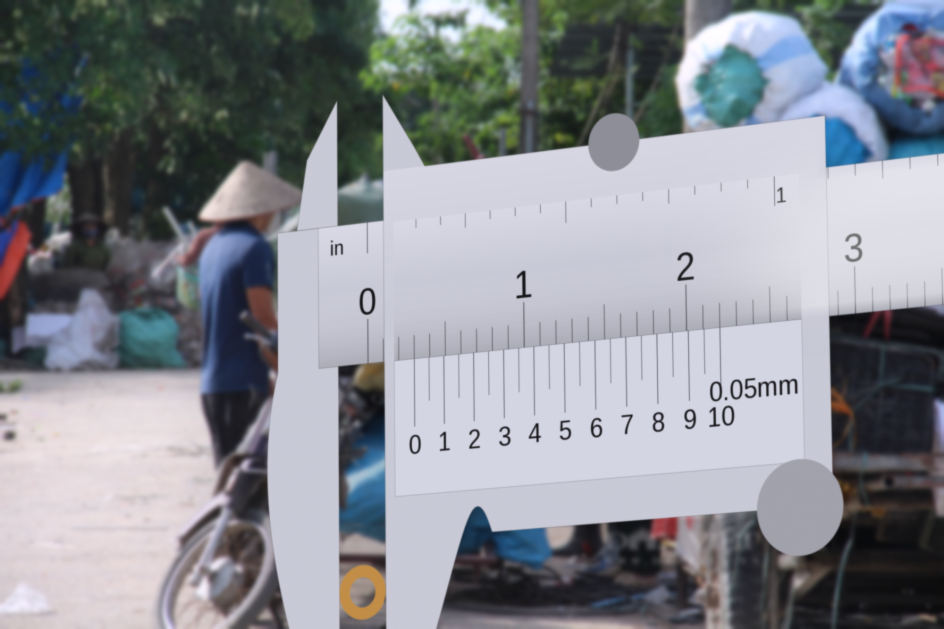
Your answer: 3.0mm
